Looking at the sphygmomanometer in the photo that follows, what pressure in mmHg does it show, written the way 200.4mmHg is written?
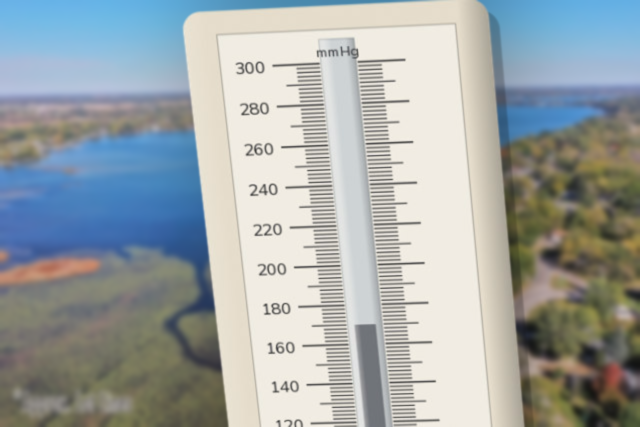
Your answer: 170mmHg
